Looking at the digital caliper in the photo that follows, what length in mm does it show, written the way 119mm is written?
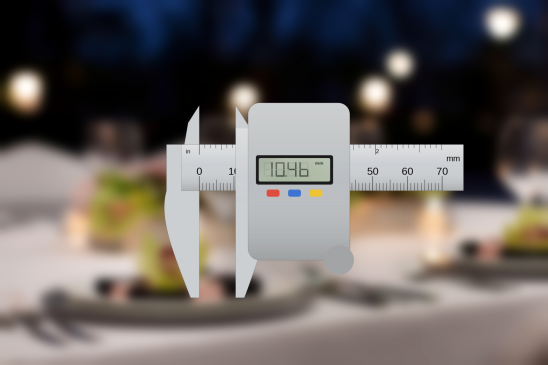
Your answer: 10.46mm
